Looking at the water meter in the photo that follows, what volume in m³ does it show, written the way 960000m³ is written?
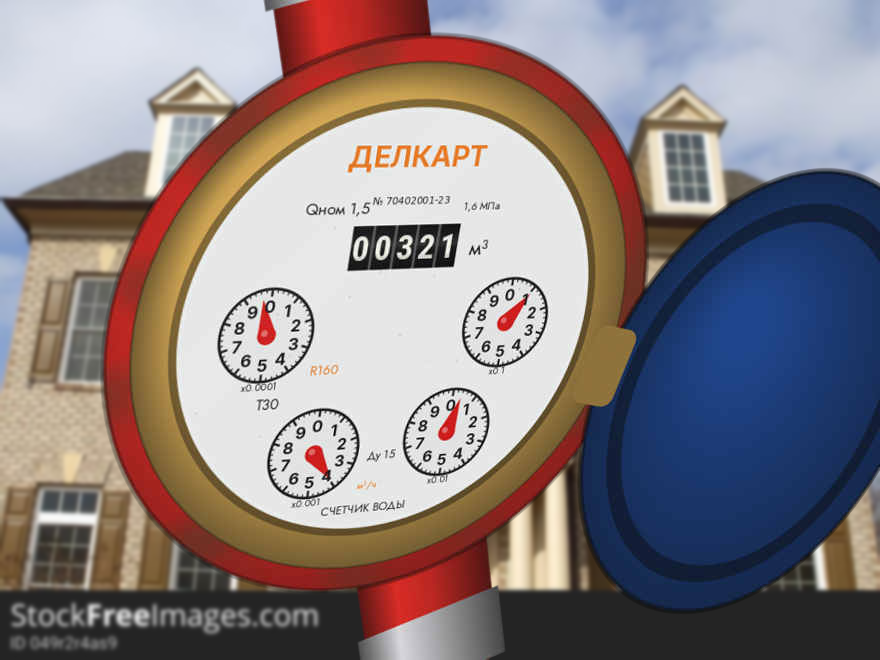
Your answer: 321.1039m³
